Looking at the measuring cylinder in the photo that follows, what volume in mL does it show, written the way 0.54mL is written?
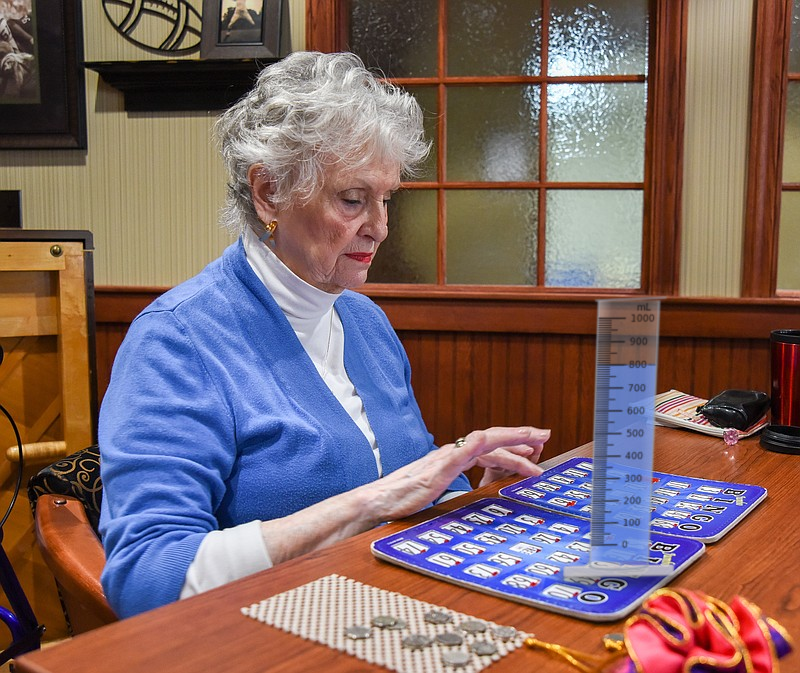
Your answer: 800mL
